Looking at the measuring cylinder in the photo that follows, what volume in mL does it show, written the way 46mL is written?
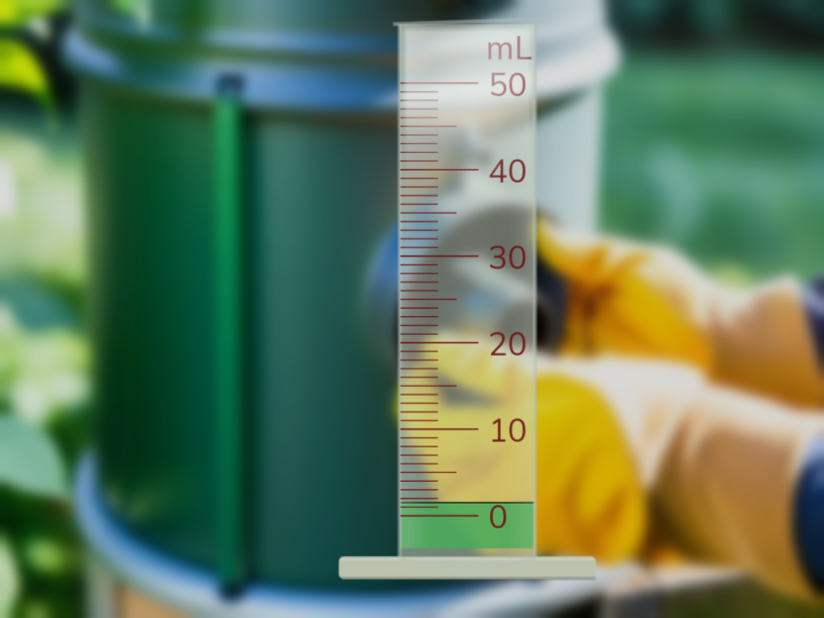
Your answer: 1.5mL
